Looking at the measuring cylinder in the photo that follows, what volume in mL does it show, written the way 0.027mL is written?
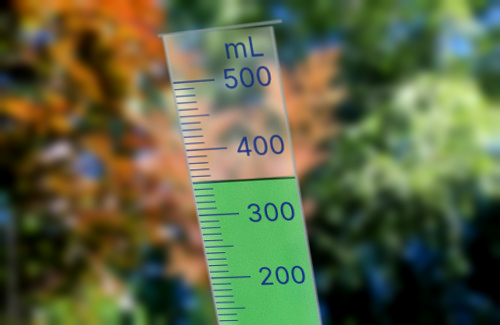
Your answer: 350mL
